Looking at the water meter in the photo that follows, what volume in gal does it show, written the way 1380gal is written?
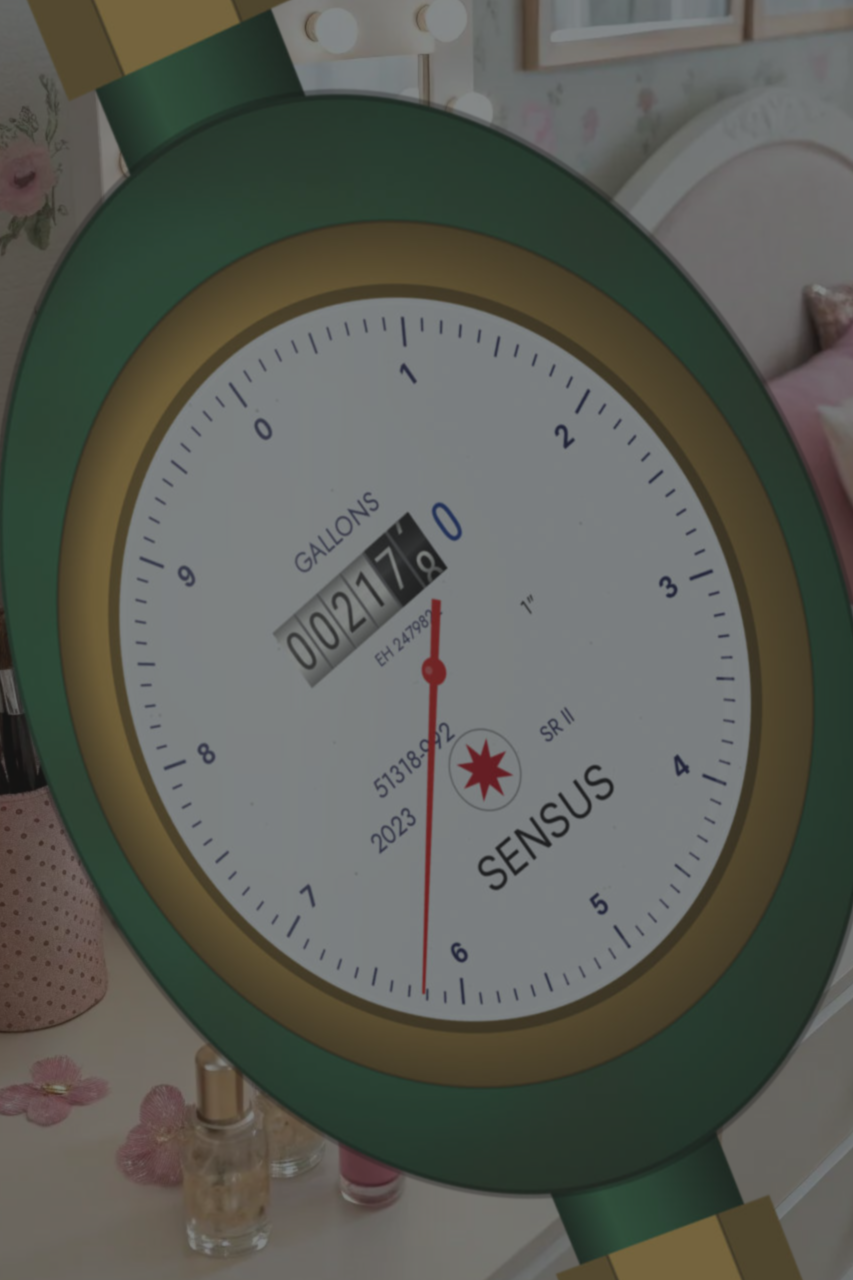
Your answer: 21776.2gal
